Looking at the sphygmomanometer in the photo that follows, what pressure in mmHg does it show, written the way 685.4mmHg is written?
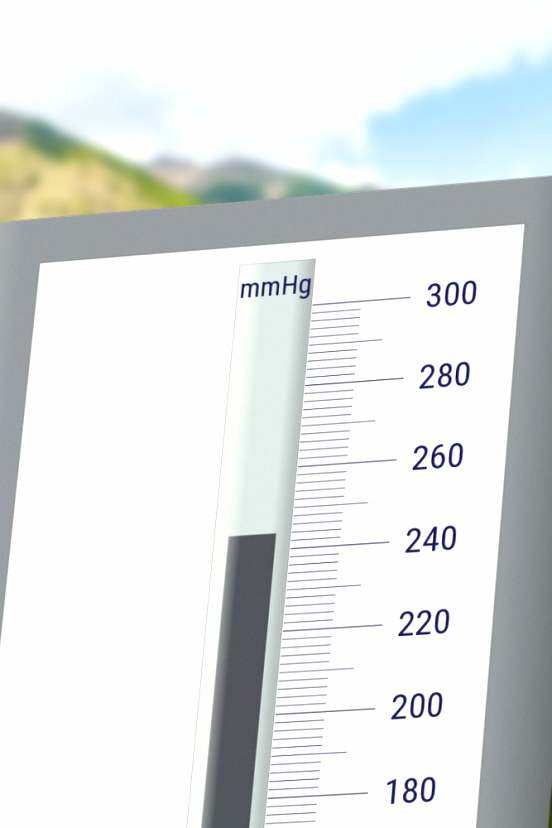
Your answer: 244mmHg
